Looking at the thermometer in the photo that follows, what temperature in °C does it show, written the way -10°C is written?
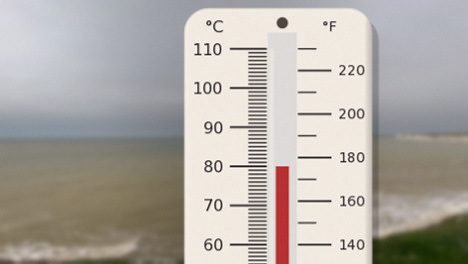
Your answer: 80°C
